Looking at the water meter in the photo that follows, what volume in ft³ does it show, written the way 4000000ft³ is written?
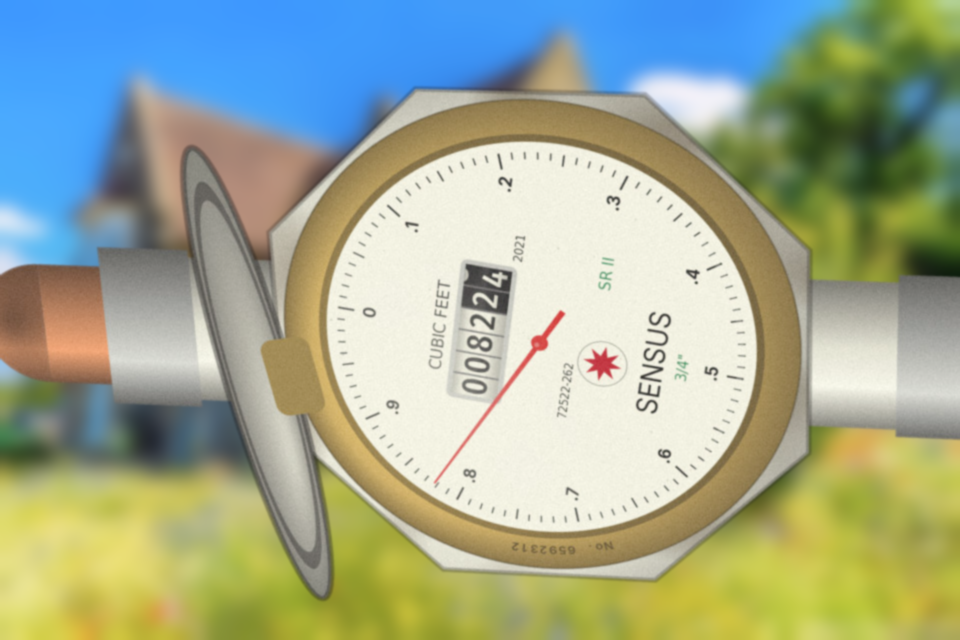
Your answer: 8223.82ft³
